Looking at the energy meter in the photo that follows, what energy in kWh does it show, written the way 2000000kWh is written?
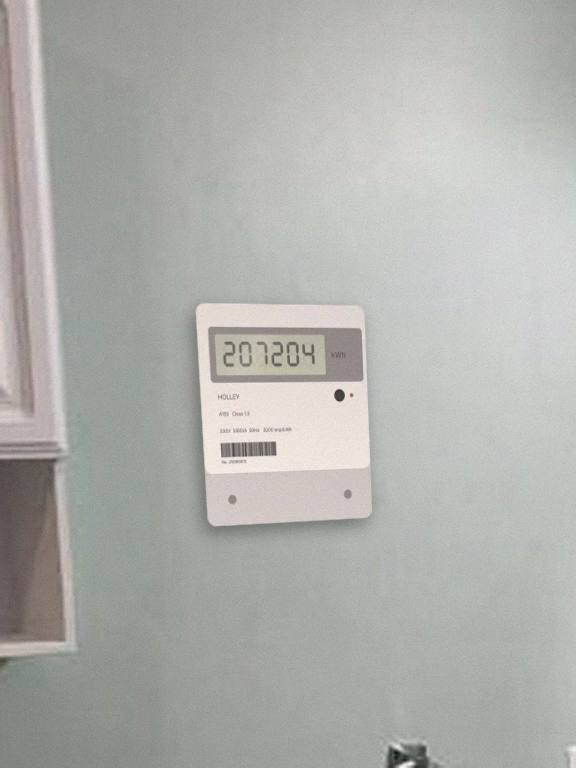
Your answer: 207204kWh
